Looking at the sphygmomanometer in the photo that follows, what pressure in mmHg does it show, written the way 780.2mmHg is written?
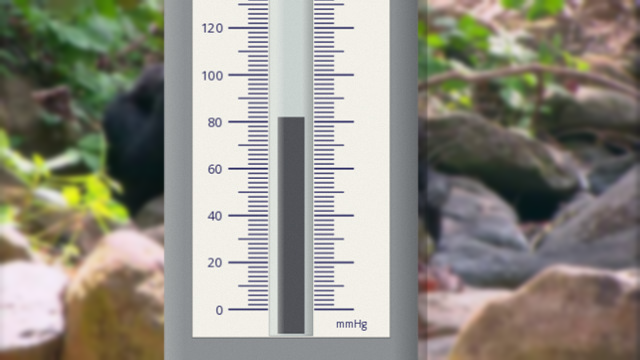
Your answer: 82mmHg
